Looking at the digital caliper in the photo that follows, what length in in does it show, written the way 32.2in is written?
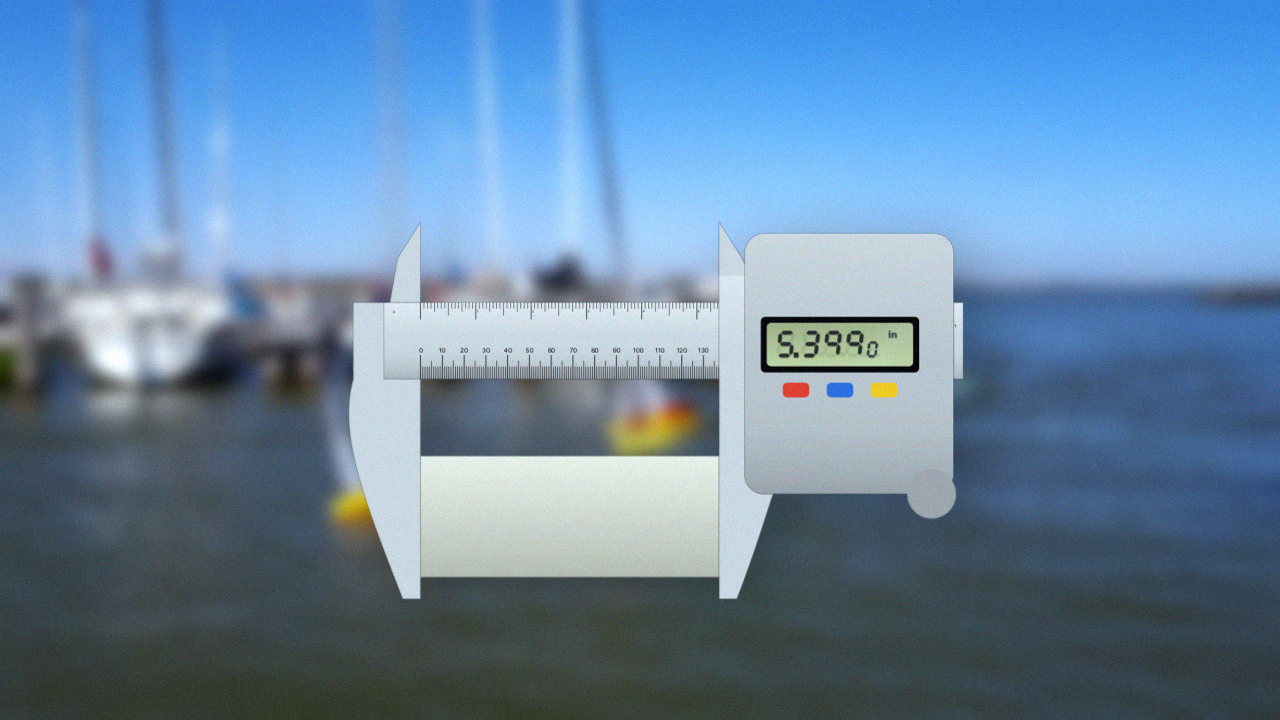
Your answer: 5.3990in
